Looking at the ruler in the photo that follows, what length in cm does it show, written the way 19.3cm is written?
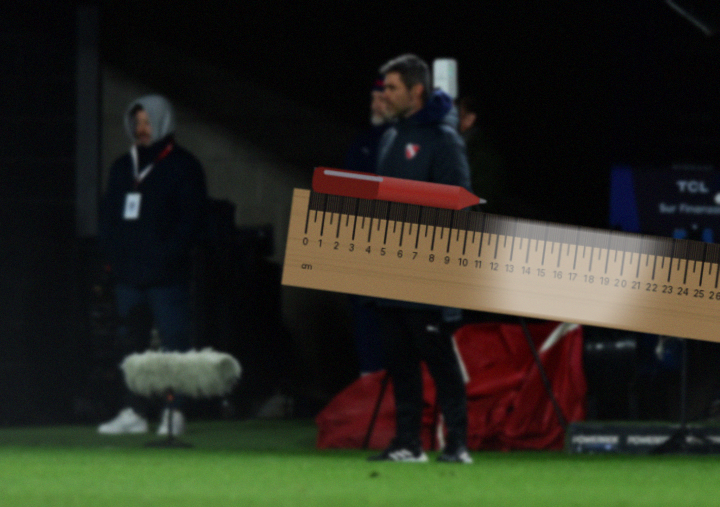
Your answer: 11cm
